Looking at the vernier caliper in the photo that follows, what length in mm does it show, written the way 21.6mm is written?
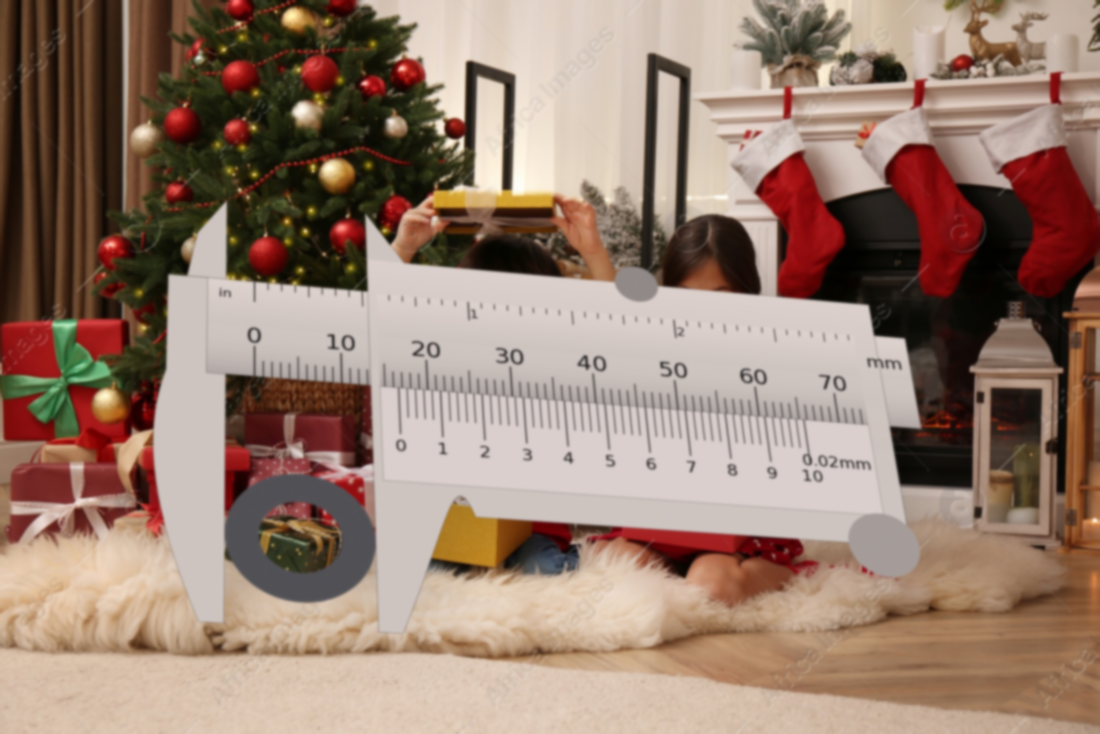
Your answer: 16.6mm
